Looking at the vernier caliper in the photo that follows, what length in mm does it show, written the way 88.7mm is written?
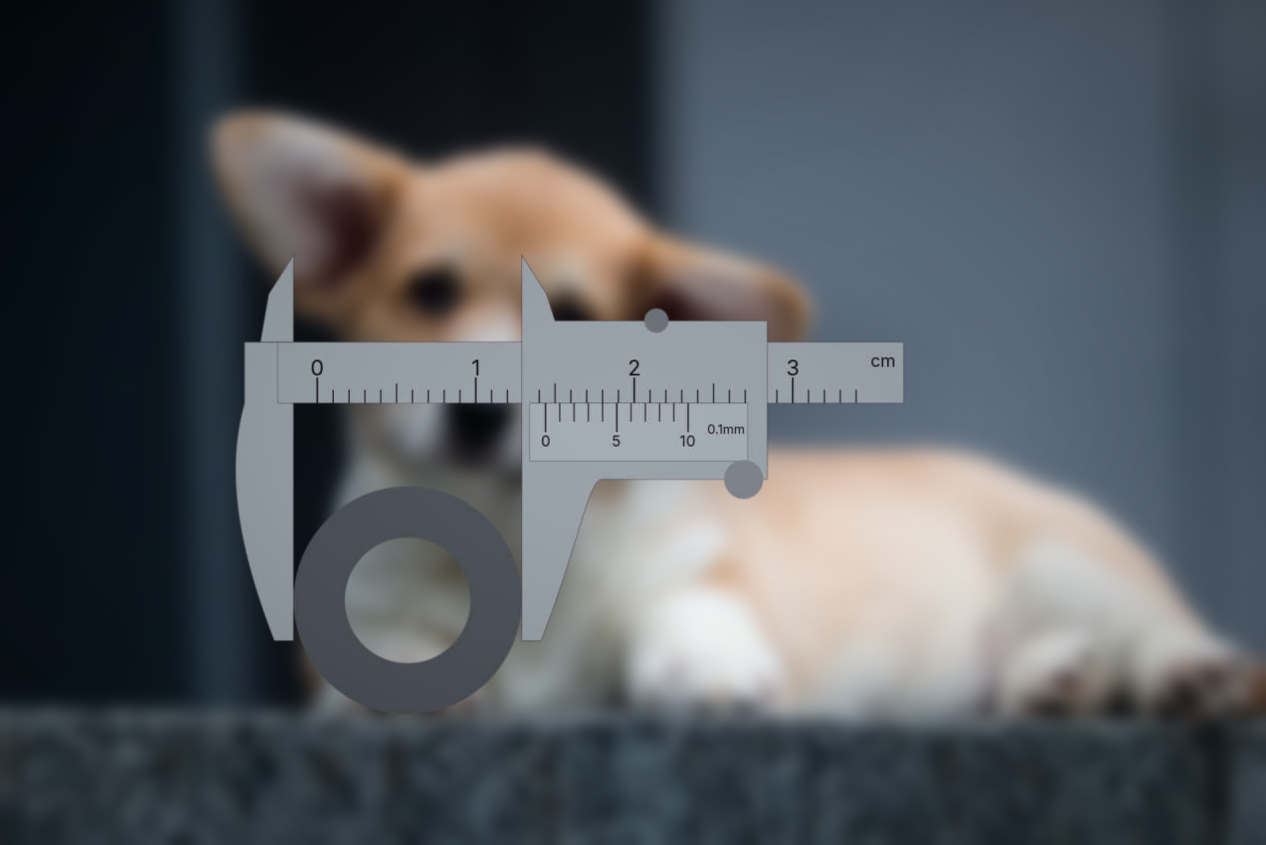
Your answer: 14.4mm
